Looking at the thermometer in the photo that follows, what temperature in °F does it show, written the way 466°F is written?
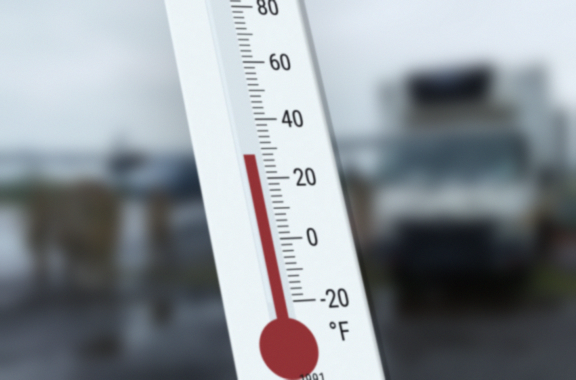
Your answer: 28°F
